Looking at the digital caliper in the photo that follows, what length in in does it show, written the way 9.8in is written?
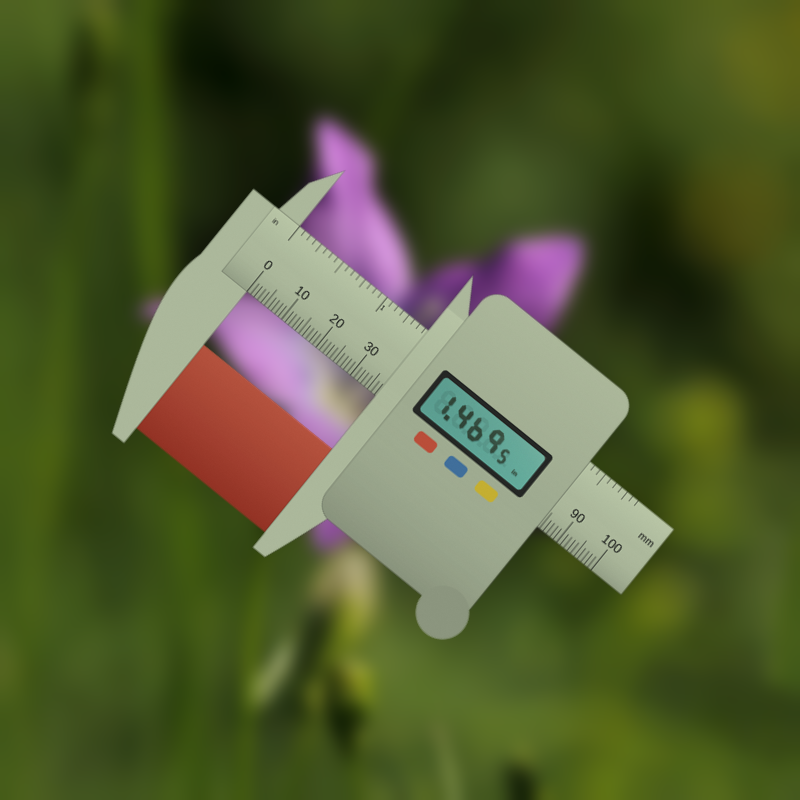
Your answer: 1.4695in
